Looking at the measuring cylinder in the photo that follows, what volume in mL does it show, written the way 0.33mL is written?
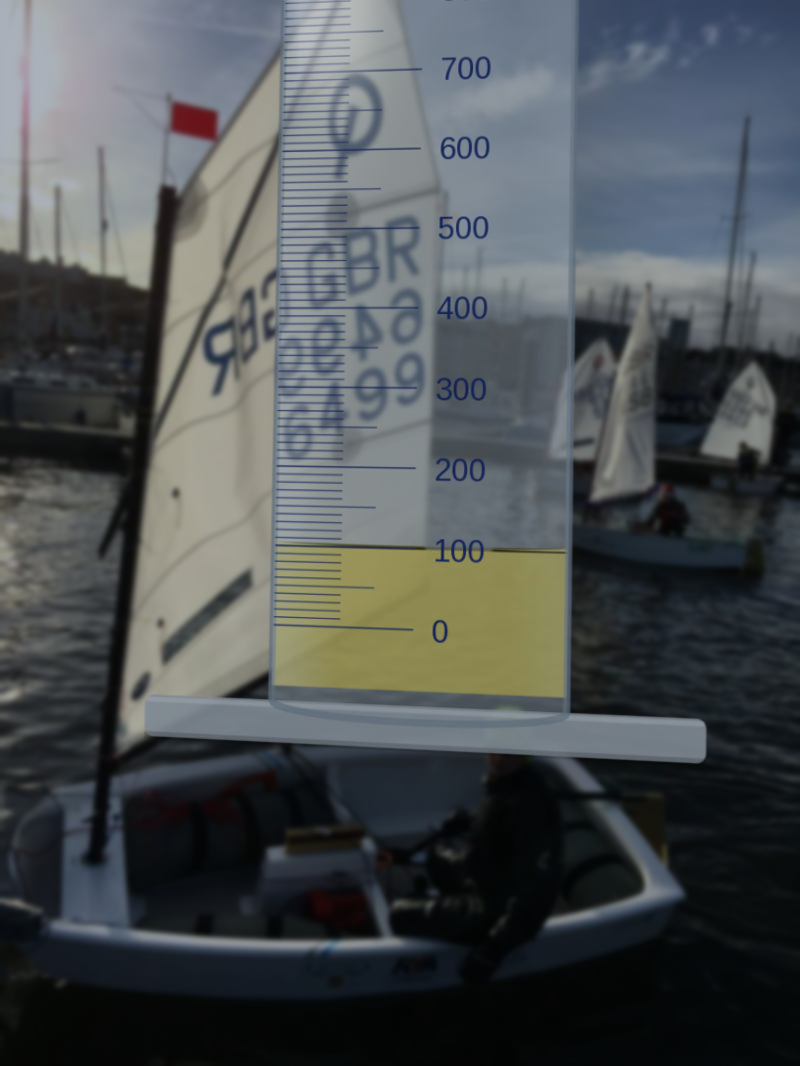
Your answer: 100mL
